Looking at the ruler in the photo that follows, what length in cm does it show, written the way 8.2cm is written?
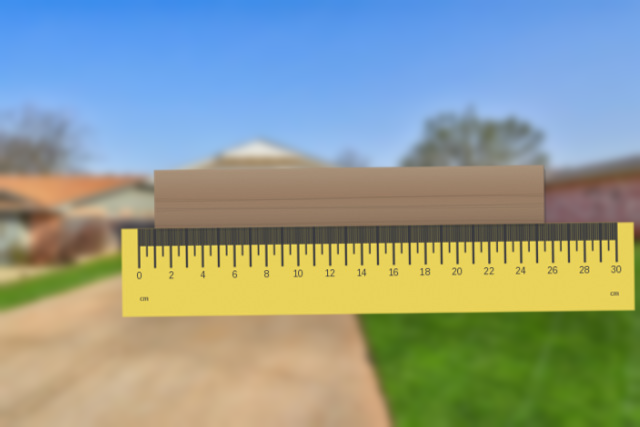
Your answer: 24.5cm
